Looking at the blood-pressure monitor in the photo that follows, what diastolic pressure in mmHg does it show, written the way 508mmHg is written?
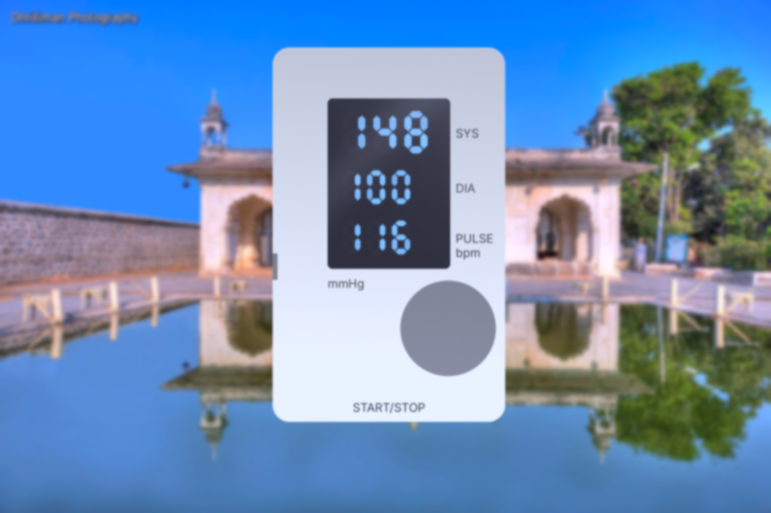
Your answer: 100mmHg
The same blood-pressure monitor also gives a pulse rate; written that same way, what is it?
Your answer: 116bpm
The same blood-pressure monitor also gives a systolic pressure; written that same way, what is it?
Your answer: 148mmHg
